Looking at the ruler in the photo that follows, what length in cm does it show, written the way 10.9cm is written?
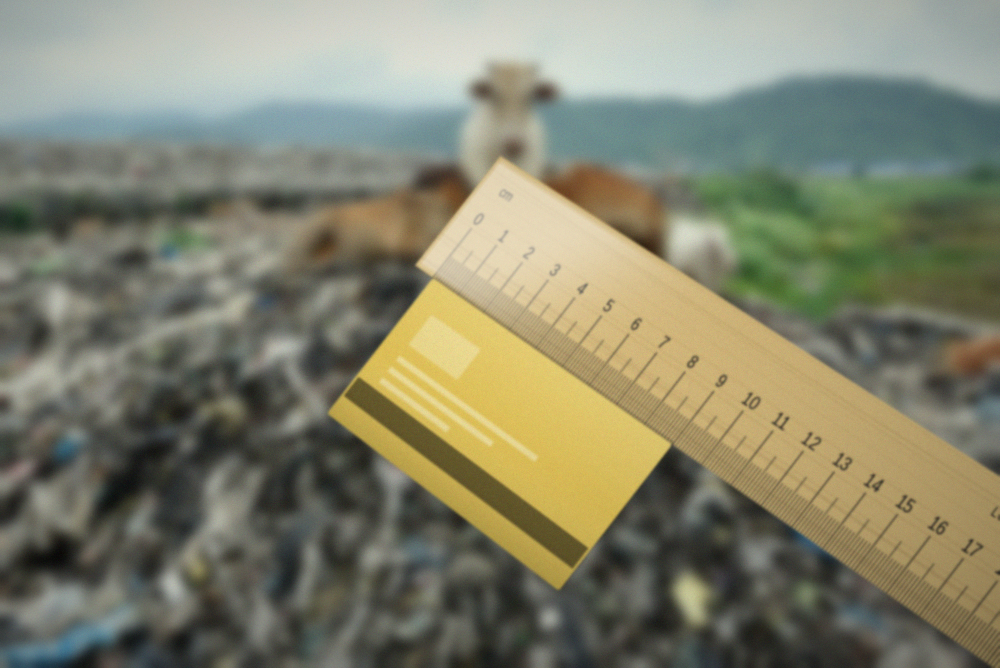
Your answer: 9cm
